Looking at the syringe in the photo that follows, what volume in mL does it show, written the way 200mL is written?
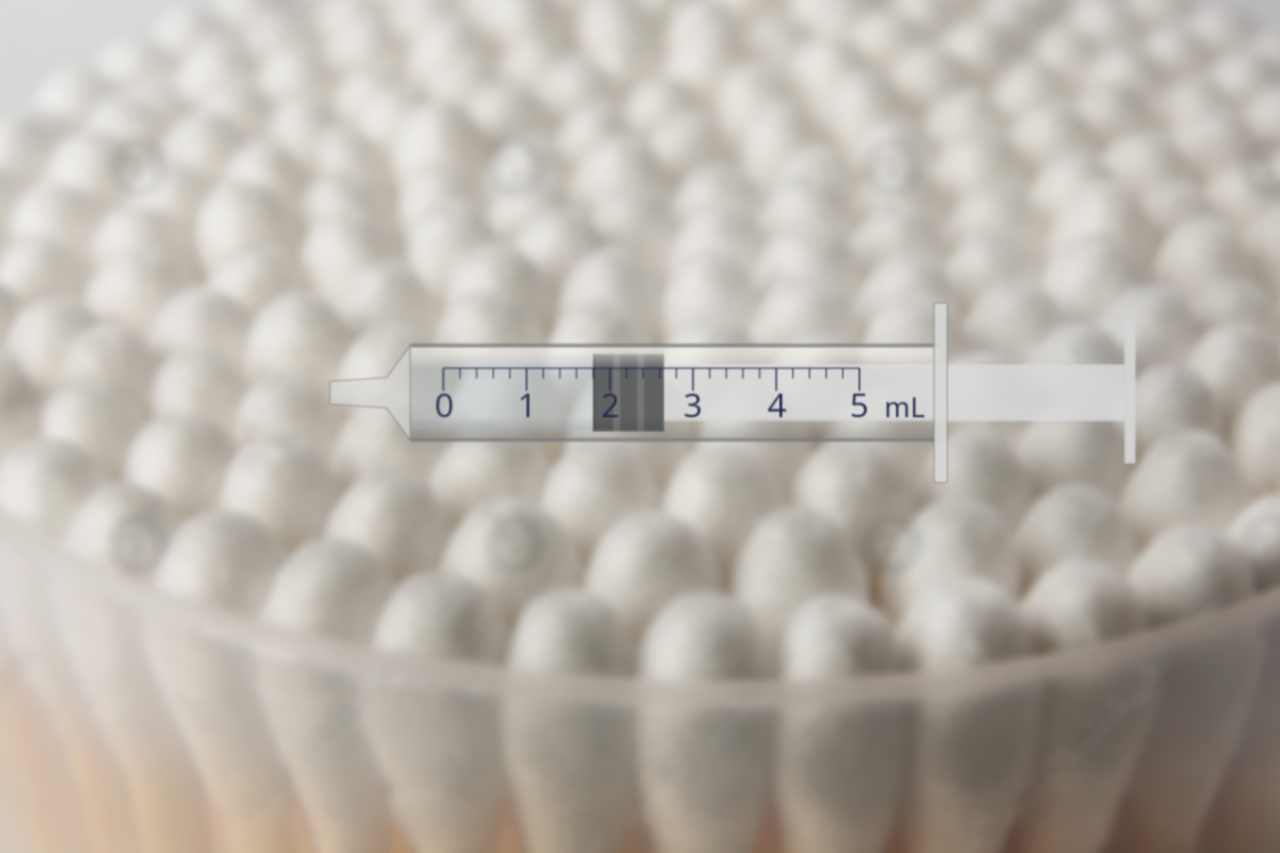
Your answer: 1.8mL
